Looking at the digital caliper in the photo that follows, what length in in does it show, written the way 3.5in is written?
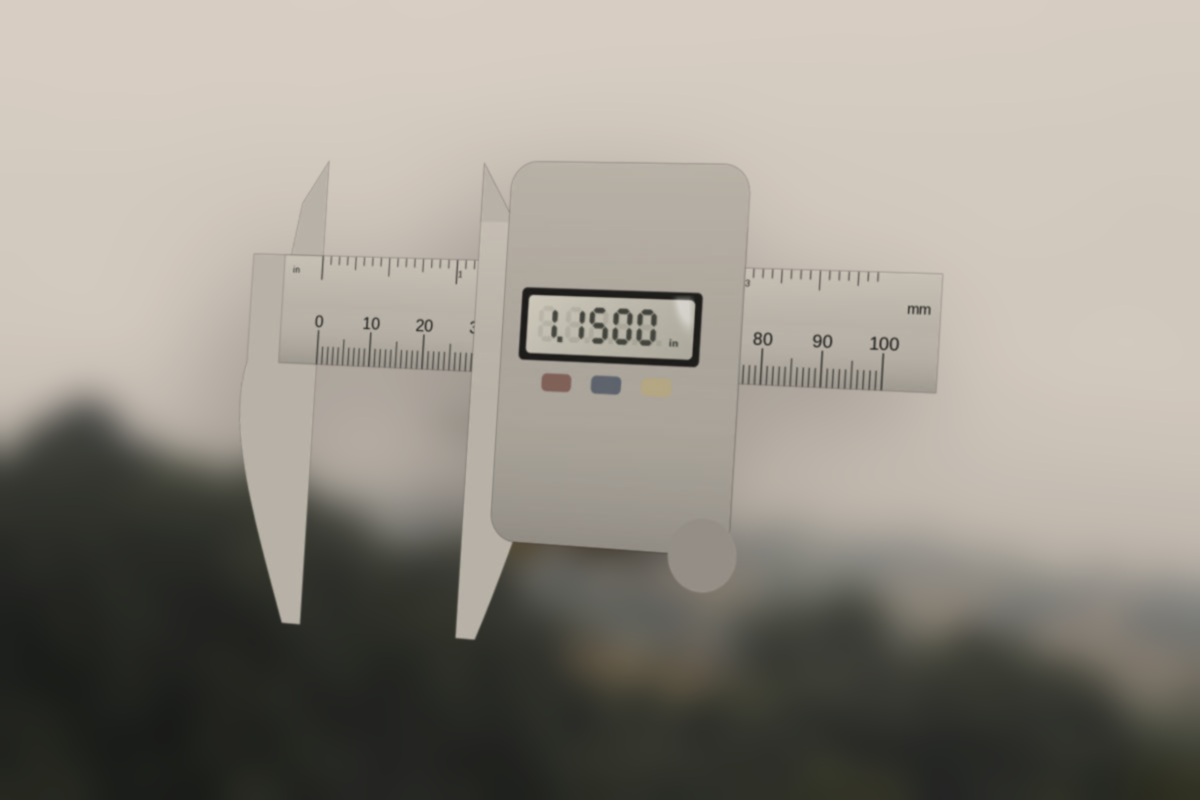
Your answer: 1.1500in
